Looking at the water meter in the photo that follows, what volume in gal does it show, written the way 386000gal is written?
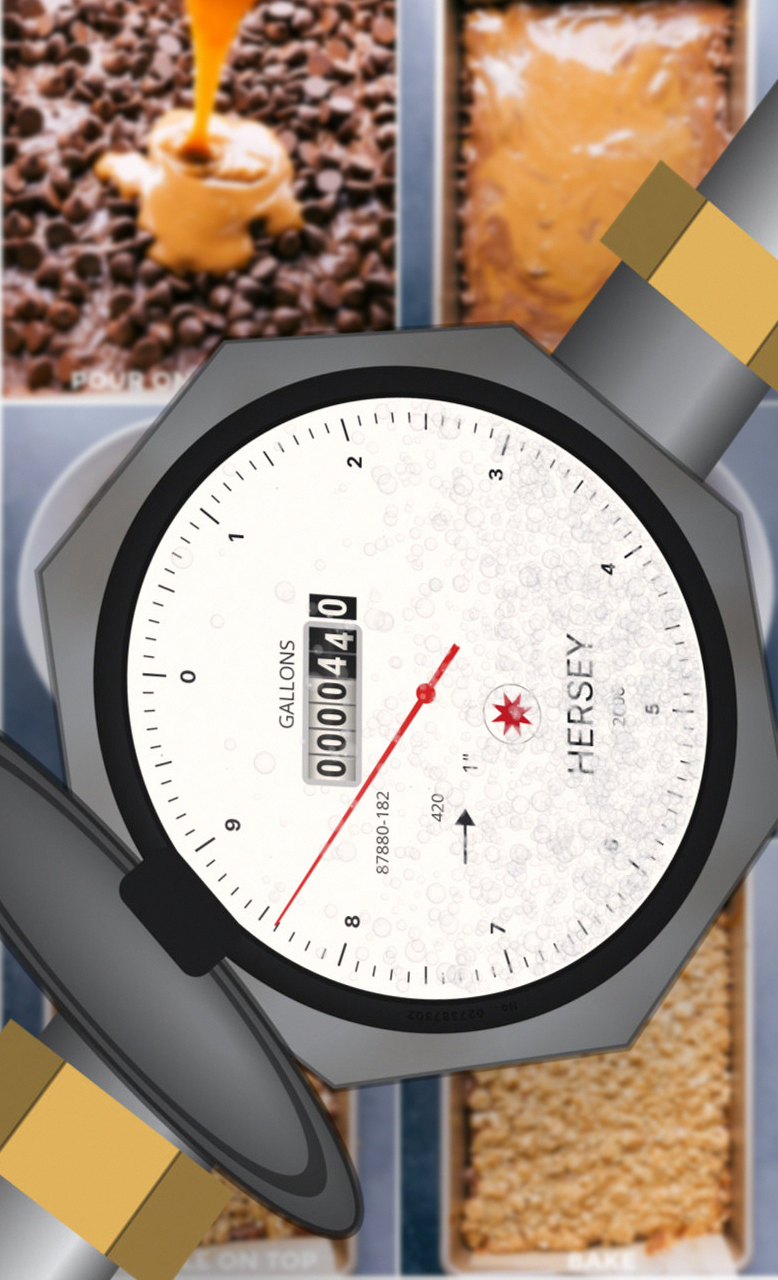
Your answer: 438.4gal
